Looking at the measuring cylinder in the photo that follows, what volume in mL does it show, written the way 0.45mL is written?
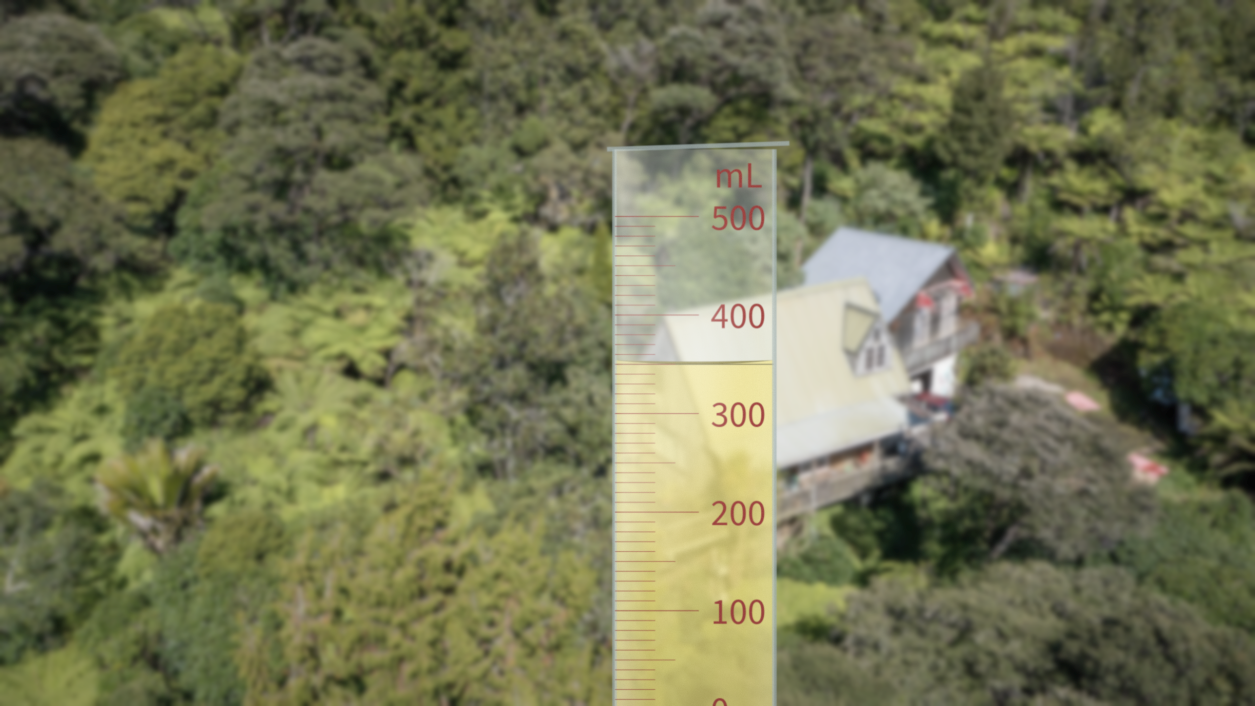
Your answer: 350mL
